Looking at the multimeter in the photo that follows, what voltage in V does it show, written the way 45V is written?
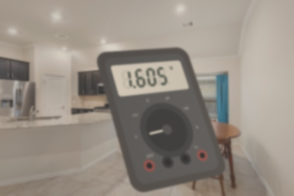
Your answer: 1.605V
